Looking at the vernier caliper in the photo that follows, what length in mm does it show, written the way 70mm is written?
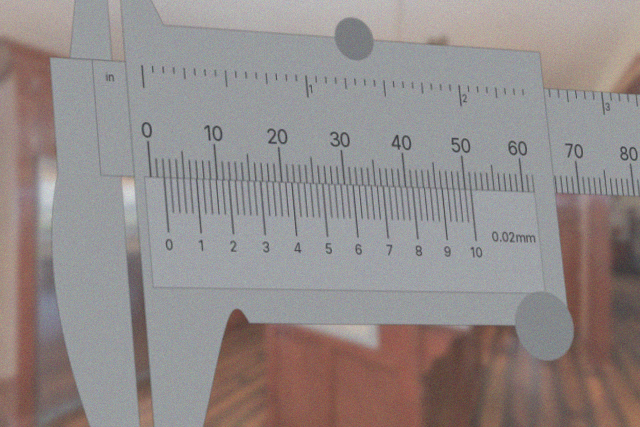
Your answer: 2.0mm
